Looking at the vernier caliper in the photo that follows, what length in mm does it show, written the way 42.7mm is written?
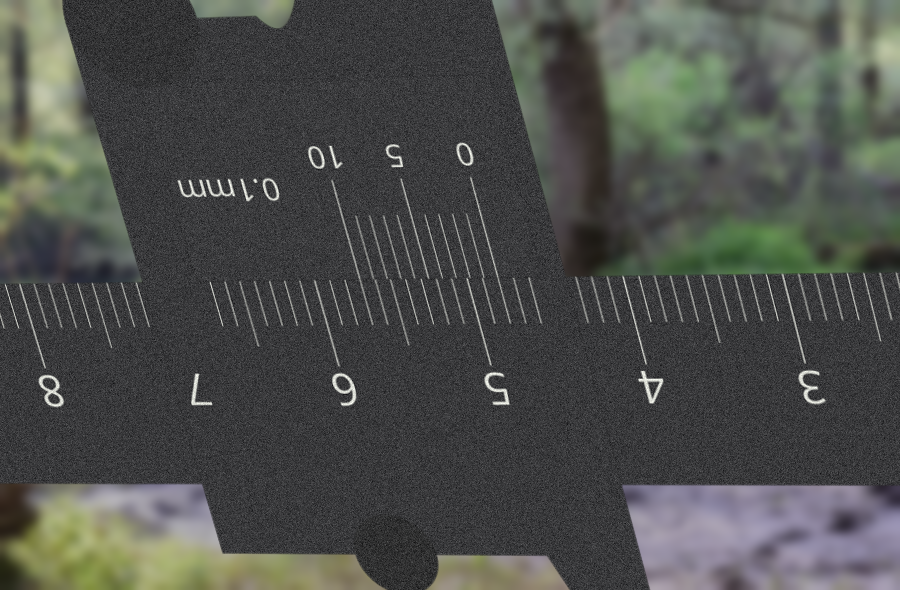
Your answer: 48.0mm
